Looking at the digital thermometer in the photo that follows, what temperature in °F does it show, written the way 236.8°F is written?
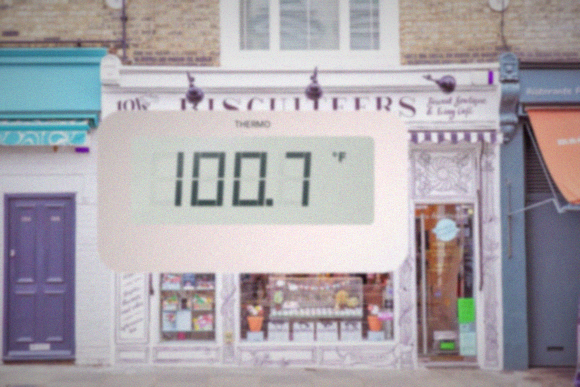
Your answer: 100.7°F
